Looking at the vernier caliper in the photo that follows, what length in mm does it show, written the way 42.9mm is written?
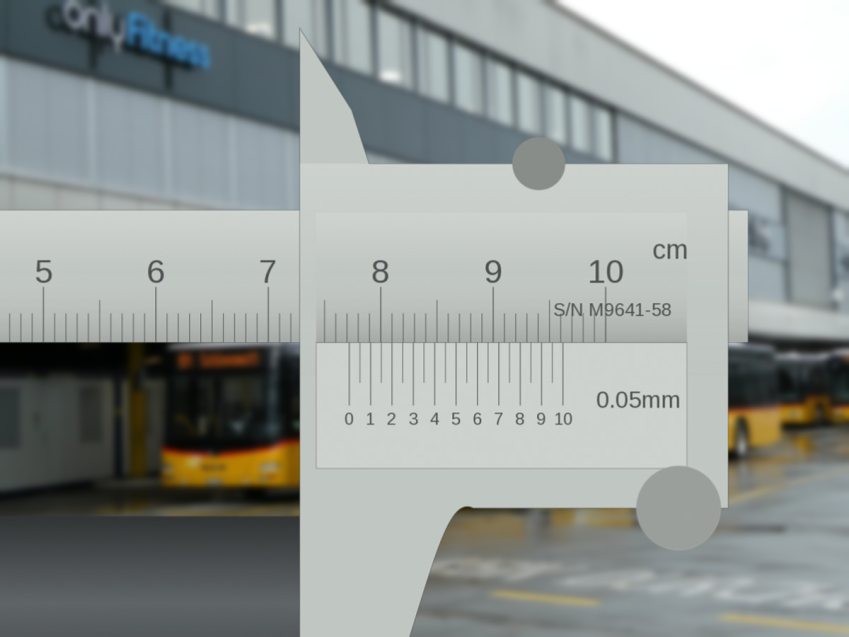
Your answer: 77.2mm
